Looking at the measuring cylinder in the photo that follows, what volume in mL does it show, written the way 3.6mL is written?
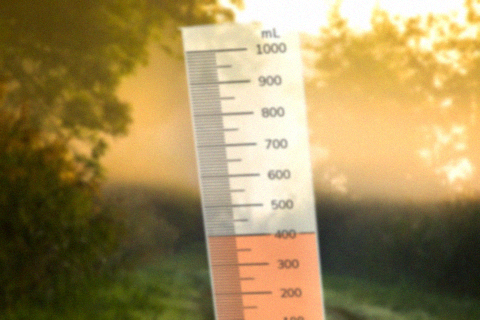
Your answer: 400mL
